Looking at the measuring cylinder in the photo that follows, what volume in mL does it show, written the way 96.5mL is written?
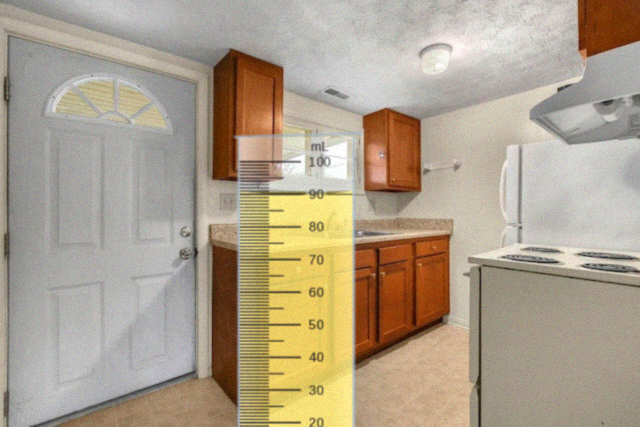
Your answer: 90mL
